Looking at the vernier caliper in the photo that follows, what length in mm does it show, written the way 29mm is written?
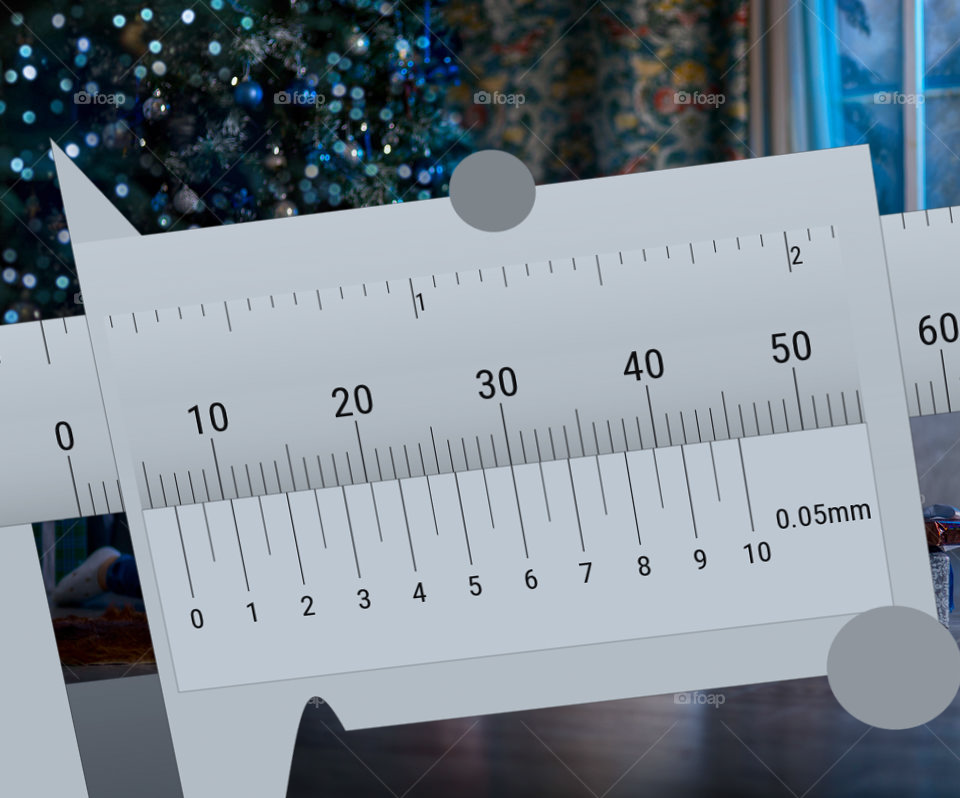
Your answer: 6.6mm
